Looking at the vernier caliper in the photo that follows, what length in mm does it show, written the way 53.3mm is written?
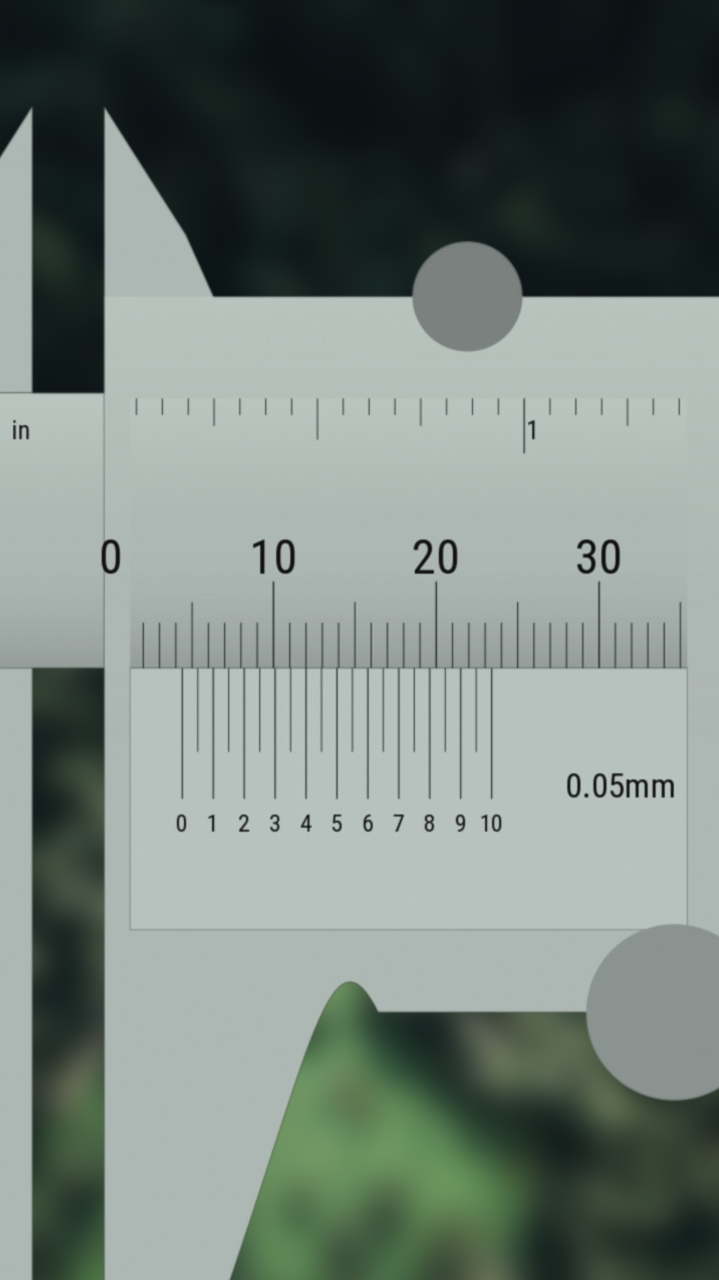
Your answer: 4.4mm
